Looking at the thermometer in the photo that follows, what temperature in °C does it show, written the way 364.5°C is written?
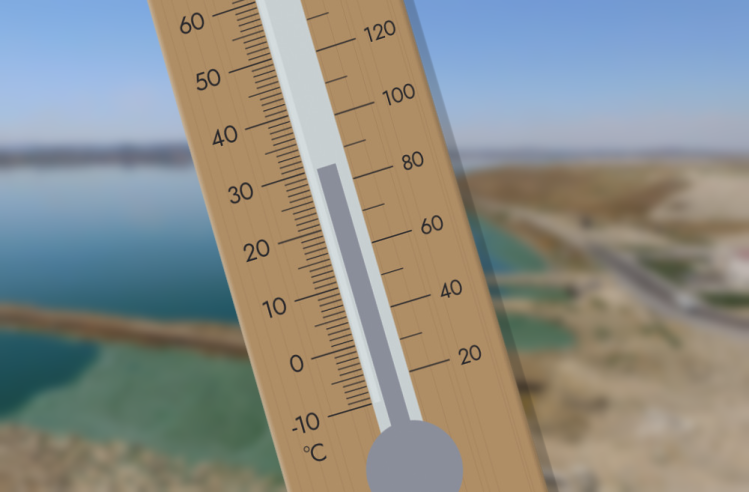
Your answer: 30°C
